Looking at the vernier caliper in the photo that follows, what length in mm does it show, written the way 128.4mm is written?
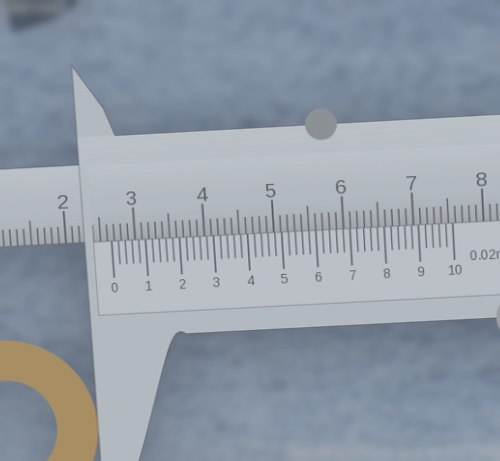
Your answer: 26.6mm
